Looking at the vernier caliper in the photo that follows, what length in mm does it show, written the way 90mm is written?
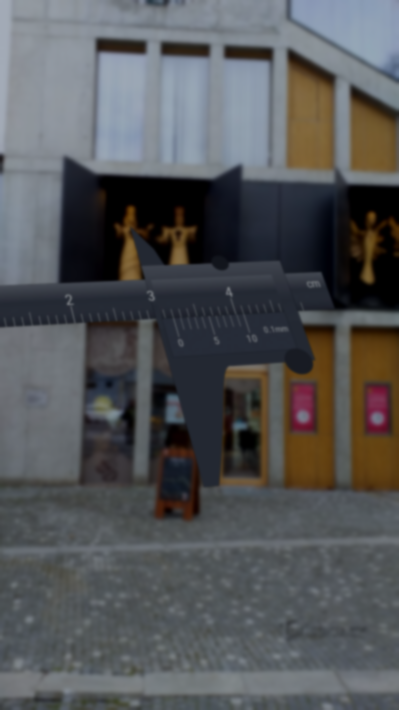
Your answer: 32.0mm
